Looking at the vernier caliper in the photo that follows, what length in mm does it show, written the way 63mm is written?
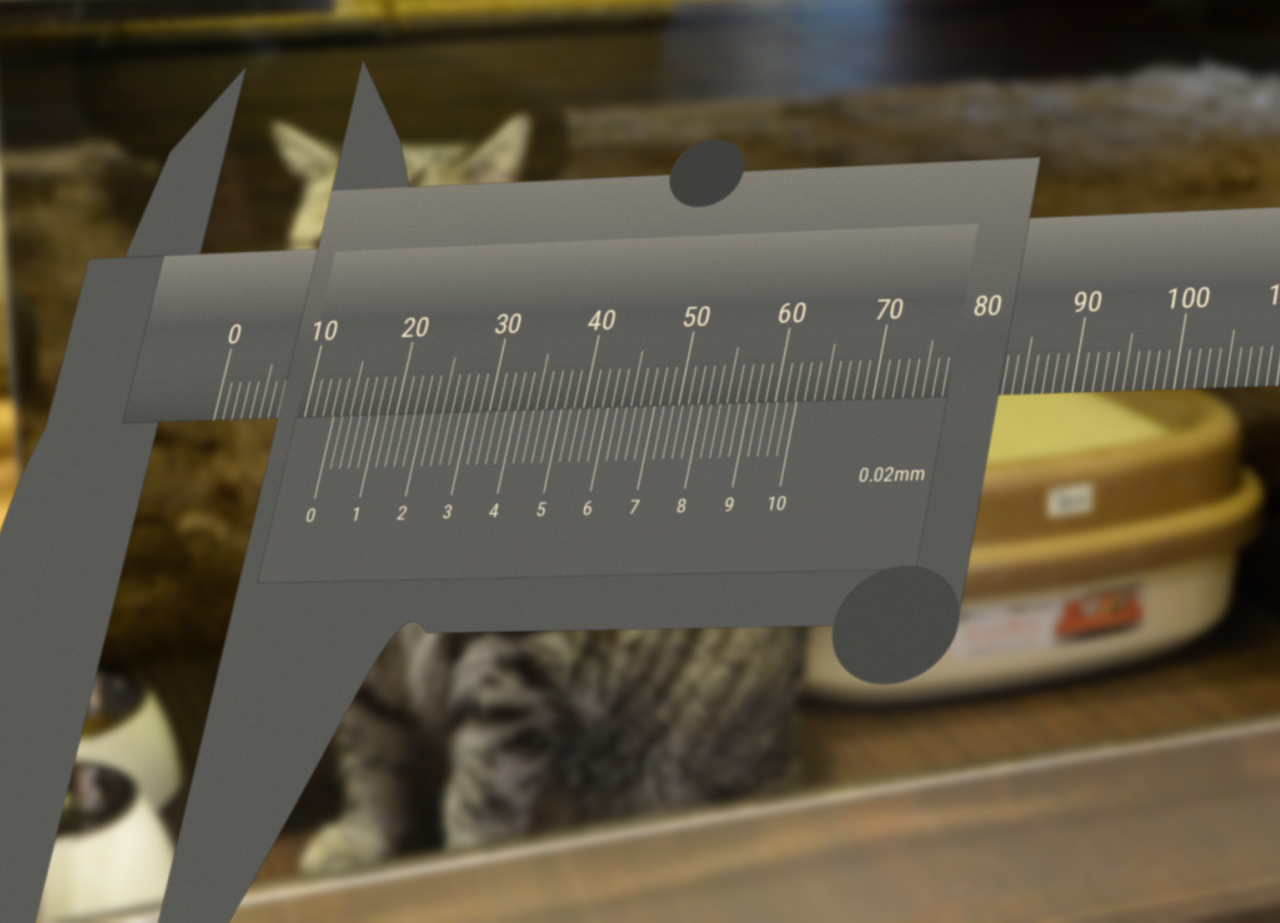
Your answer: 13.2mm
